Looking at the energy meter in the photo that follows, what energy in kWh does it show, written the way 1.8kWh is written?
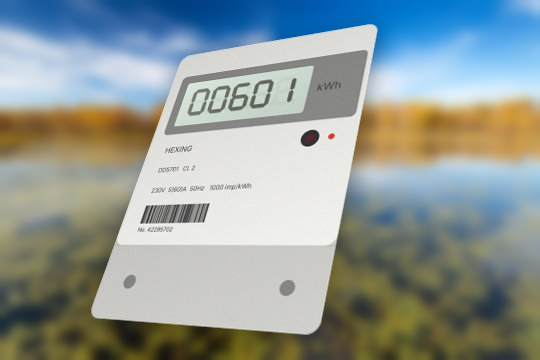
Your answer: 601kWh
